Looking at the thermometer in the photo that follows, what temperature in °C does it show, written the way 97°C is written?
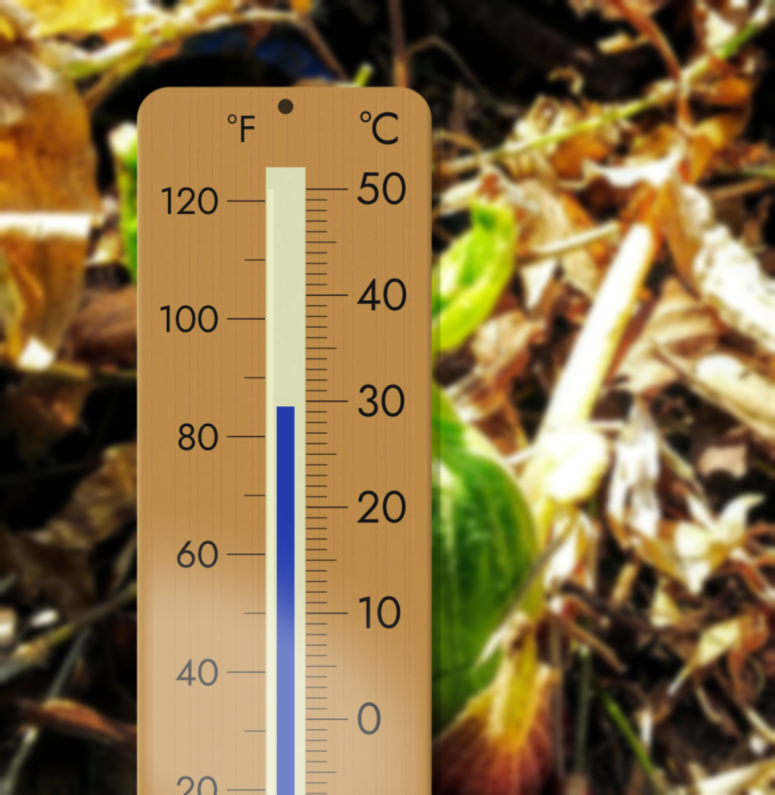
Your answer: 29.5°C
